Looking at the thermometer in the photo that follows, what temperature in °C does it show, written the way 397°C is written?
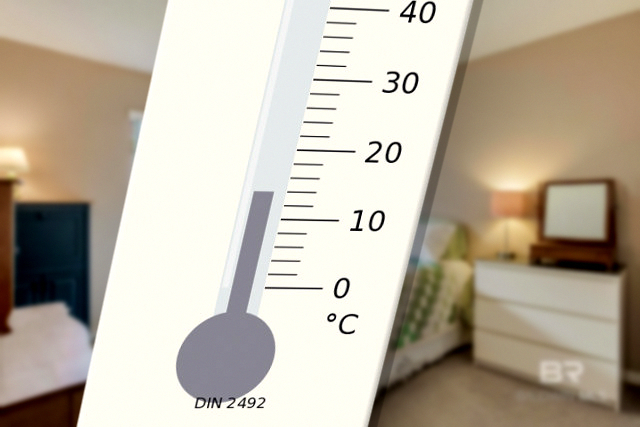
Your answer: 14°C
